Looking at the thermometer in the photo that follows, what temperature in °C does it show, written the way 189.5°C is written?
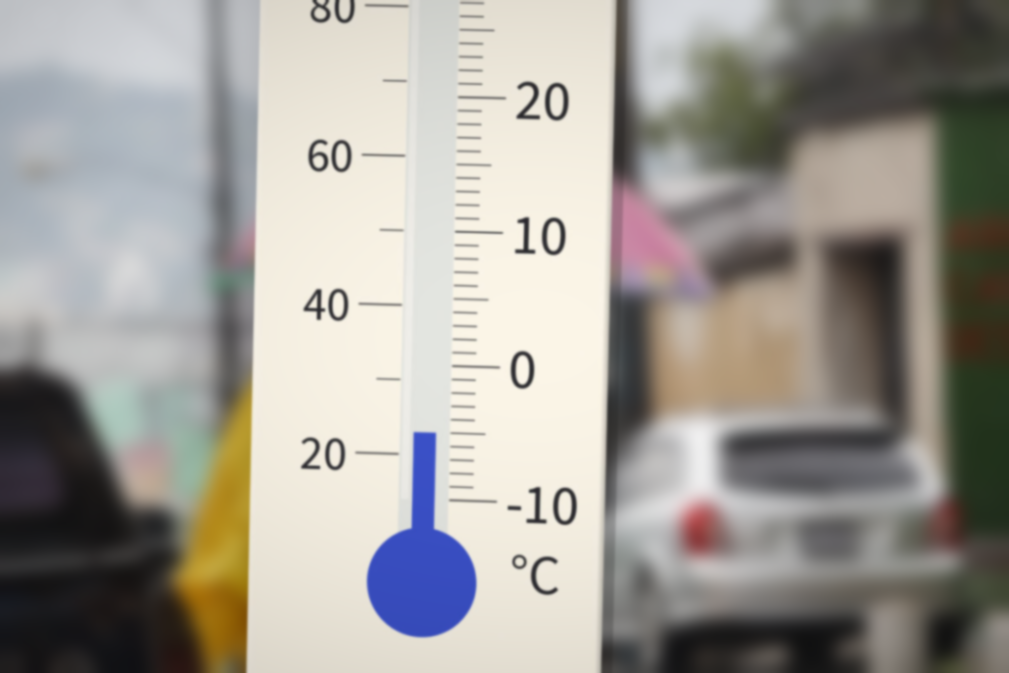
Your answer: -5°C
